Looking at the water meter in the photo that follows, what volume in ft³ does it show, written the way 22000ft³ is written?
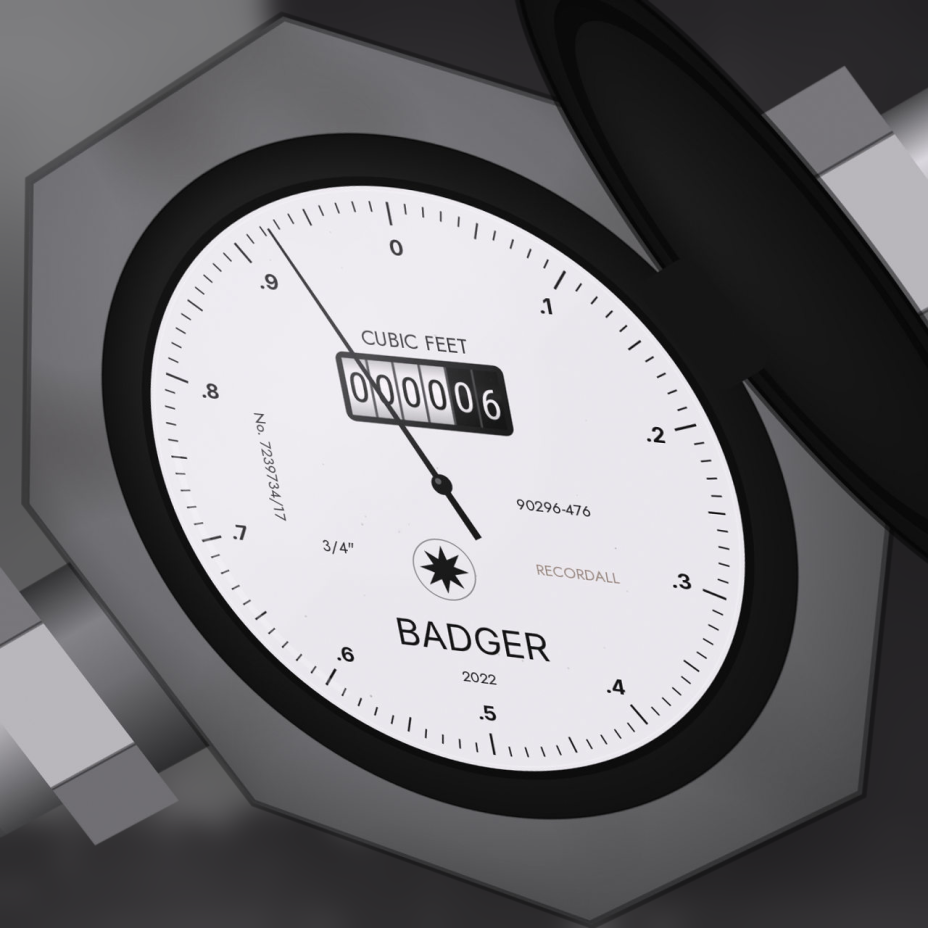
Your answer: 5.92ft³
